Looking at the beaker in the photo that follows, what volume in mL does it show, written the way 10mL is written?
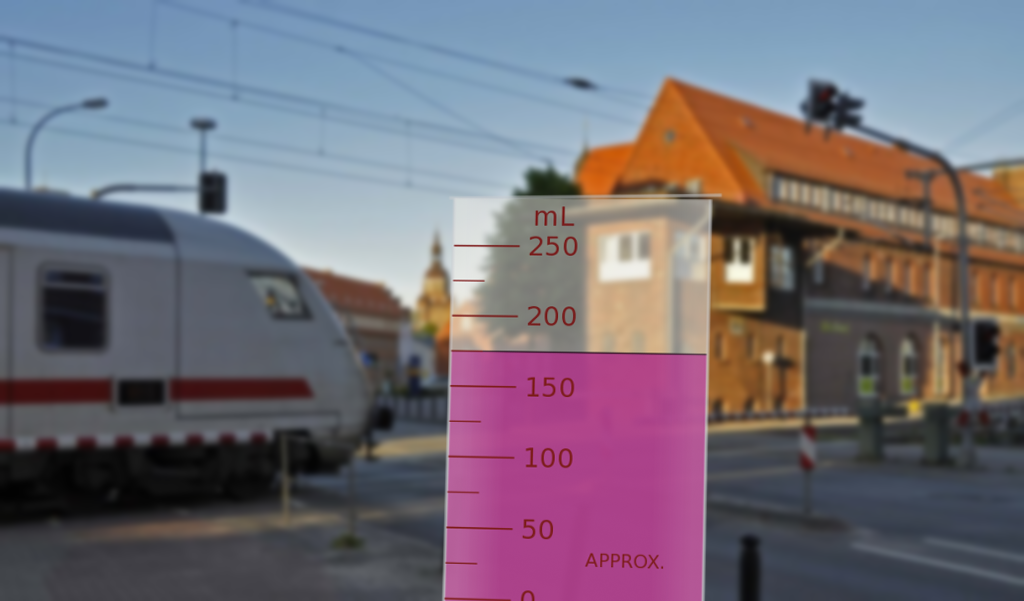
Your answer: 175mL
